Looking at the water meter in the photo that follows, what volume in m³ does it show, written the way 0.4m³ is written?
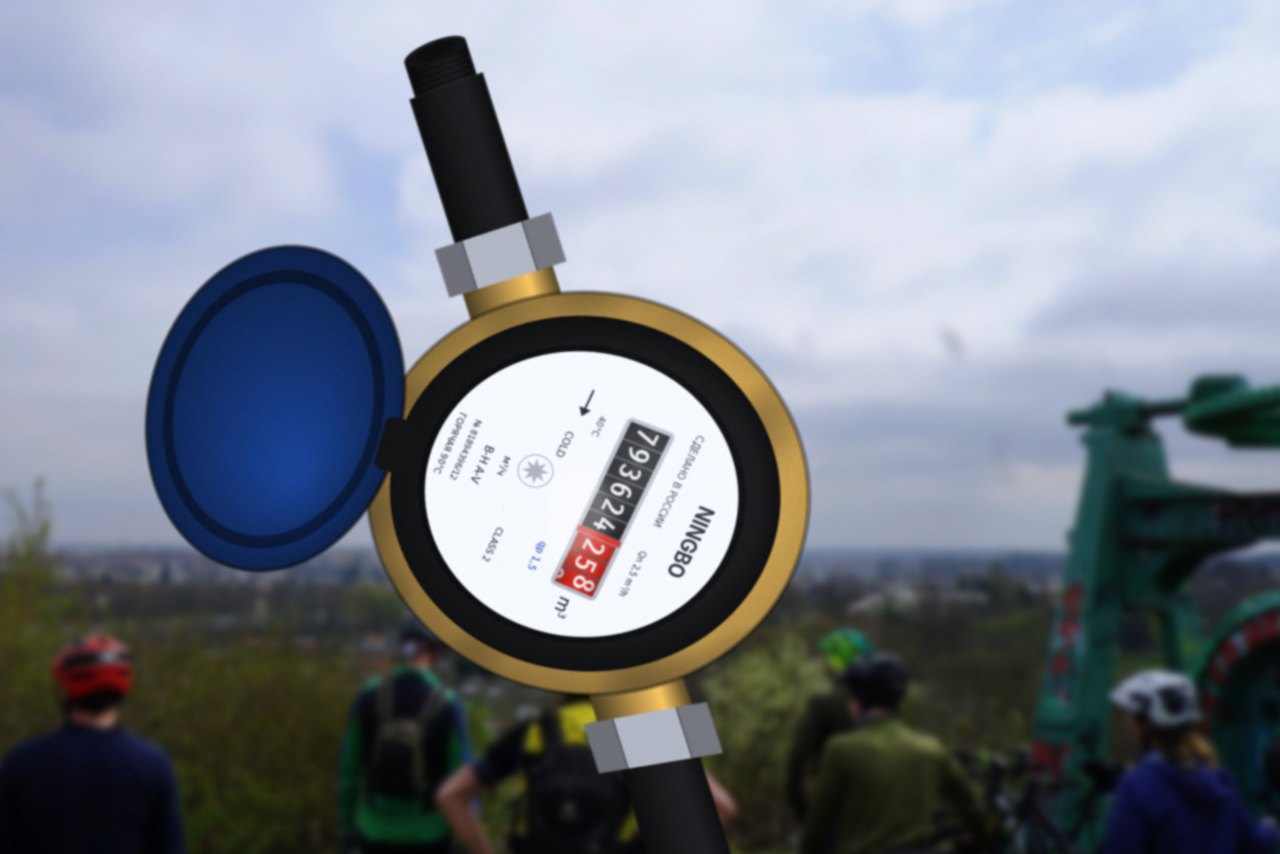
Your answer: 793624.258m³
